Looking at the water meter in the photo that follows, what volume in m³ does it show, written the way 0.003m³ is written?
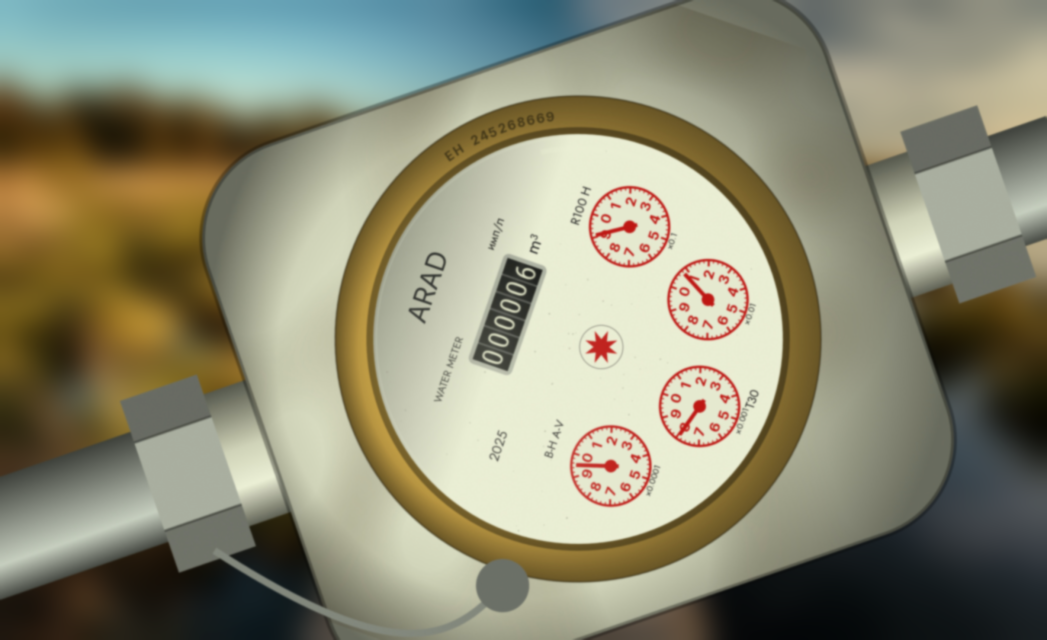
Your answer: 5.9079m³
